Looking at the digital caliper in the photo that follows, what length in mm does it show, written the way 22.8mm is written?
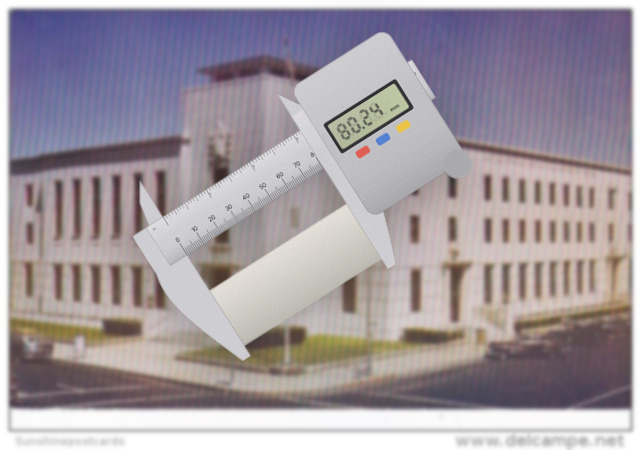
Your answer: 80.24mm
